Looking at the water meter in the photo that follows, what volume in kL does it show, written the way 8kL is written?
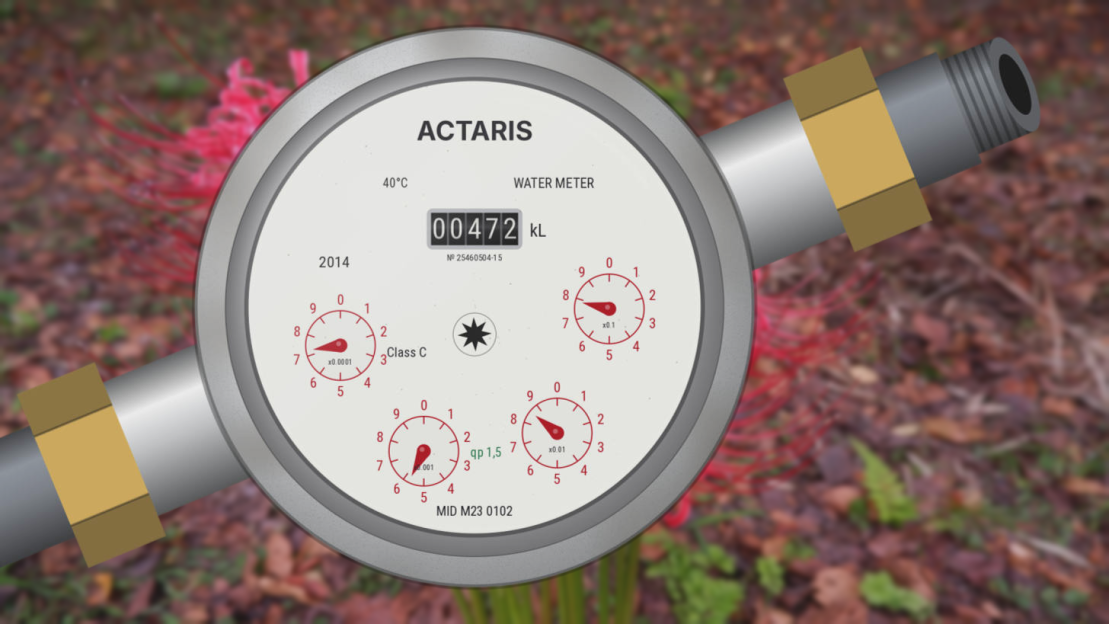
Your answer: 472.7857kL
